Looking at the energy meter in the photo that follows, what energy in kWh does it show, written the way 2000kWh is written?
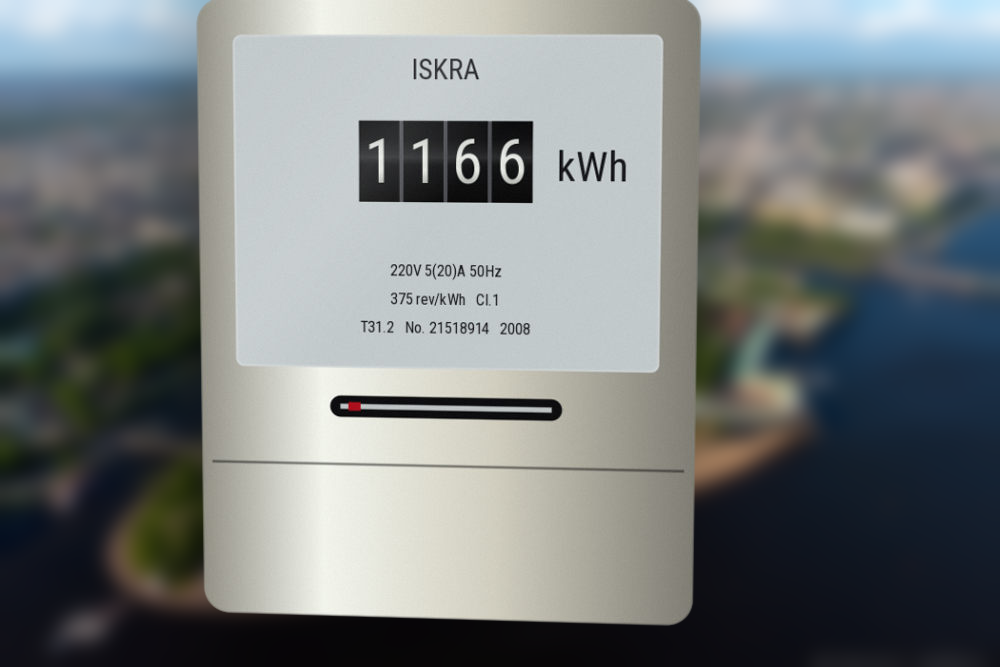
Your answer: 1166kWh
